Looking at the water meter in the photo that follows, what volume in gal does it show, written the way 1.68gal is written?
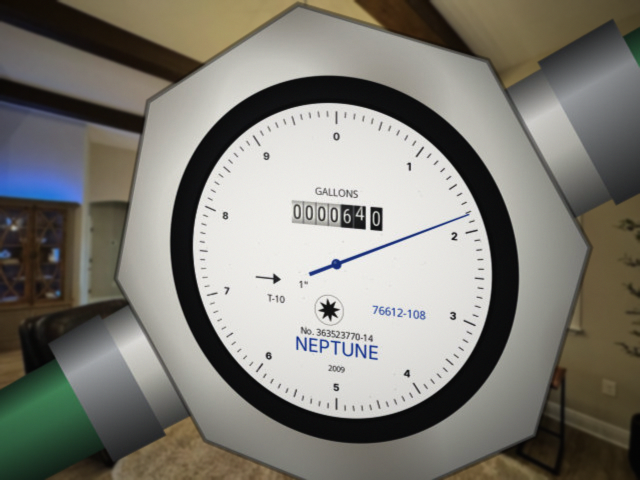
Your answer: 641.8gal
